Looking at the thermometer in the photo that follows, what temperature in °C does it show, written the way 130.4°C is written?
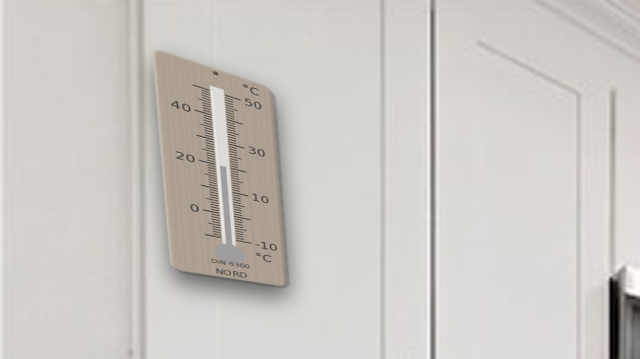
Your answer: 20°C
